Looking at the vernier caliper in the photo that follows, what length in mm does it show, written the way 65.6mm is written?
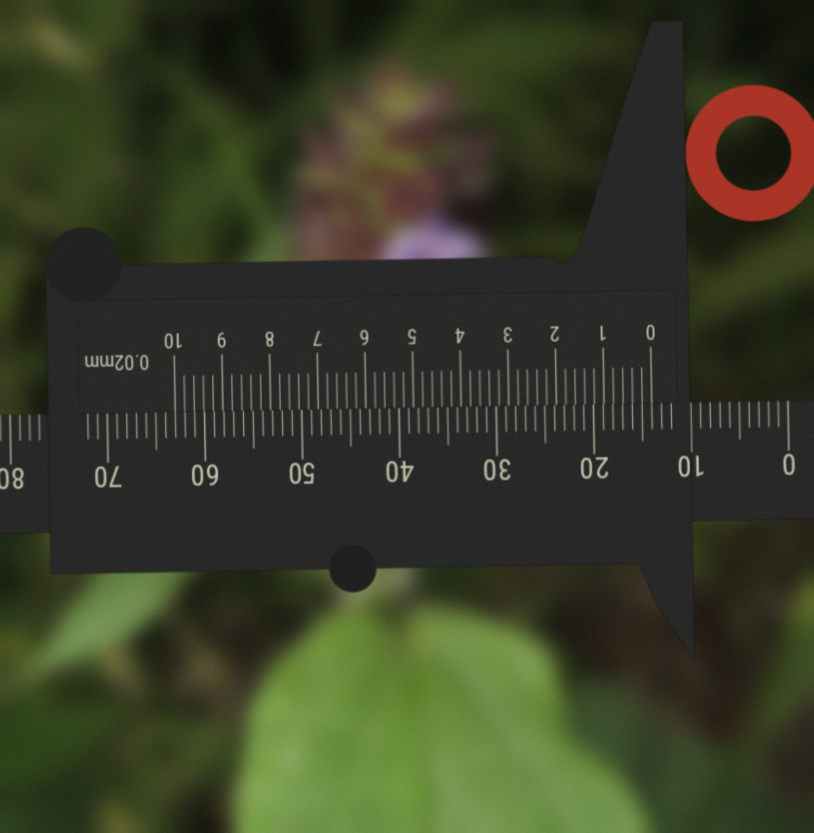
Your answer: 14.0mm
